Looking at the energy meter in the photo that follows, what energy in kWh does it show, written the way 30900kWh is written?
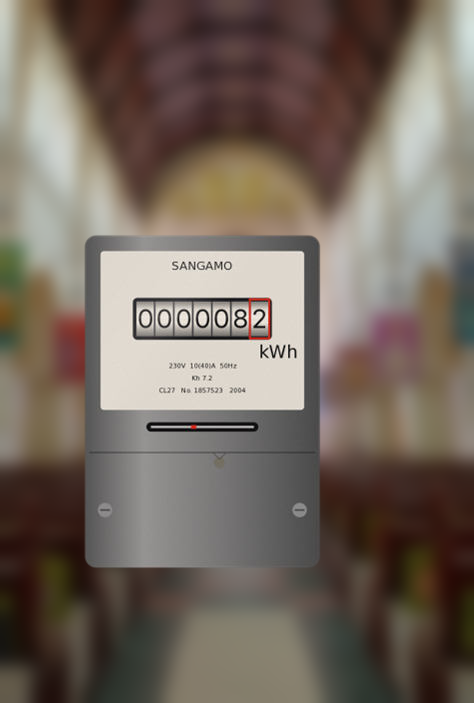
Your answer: 8.2kWh
